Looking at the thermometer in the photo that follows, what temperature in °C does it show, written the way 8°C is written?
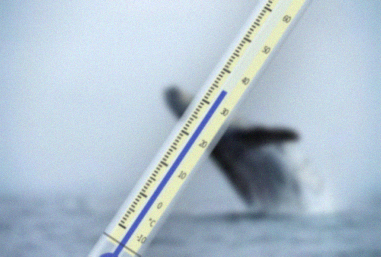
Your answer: 35°C
